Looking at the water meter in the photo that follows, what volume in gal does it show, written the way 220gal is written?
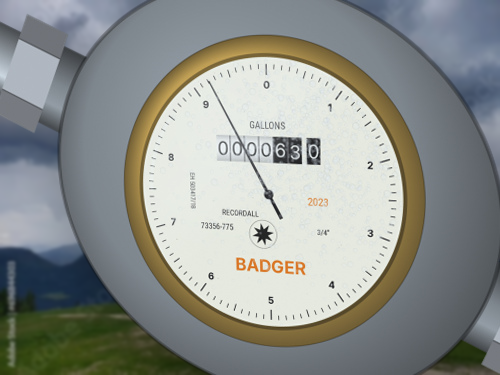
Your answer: 629.2gal
